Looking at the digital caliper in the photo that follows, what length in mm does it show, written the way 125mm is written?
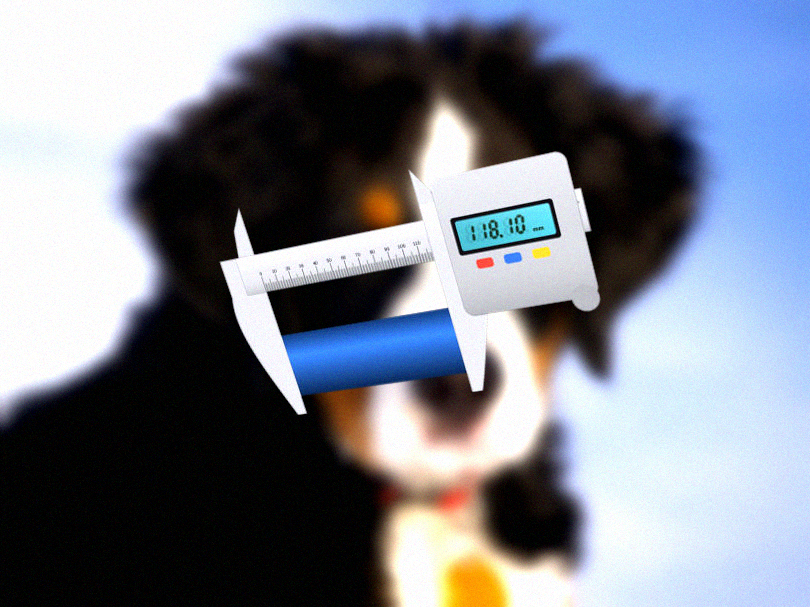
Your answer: 118.10mm
